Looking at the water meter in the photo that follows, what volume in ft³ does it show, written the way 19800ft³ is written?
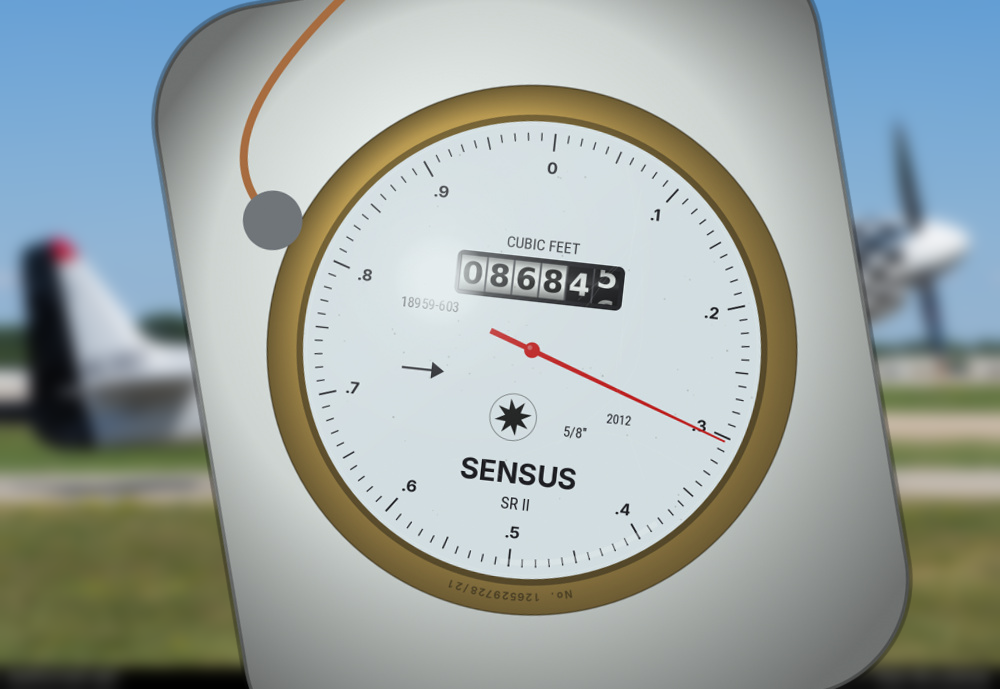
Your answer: 86845.30ft³
